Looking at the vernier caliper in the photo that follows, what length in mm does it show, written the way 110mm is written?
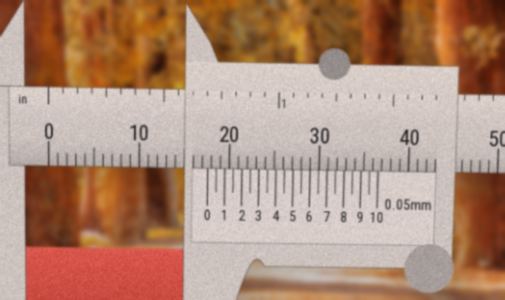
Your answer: 17.6mm
